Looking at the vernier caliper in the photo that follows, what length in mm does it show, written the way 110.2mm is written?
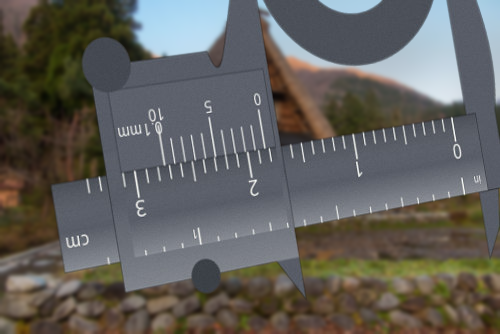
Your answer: 18.4mm
